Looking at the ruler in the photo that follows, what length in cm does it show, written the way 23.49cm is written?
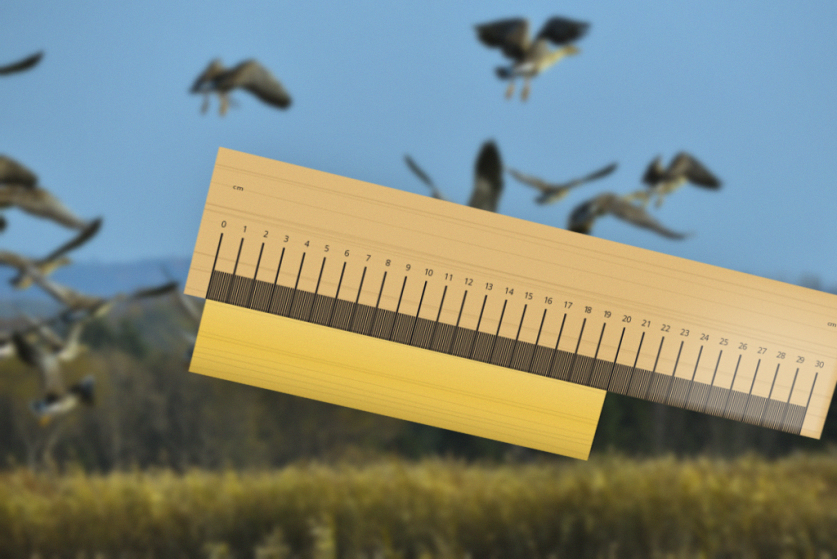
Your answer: 20cm
